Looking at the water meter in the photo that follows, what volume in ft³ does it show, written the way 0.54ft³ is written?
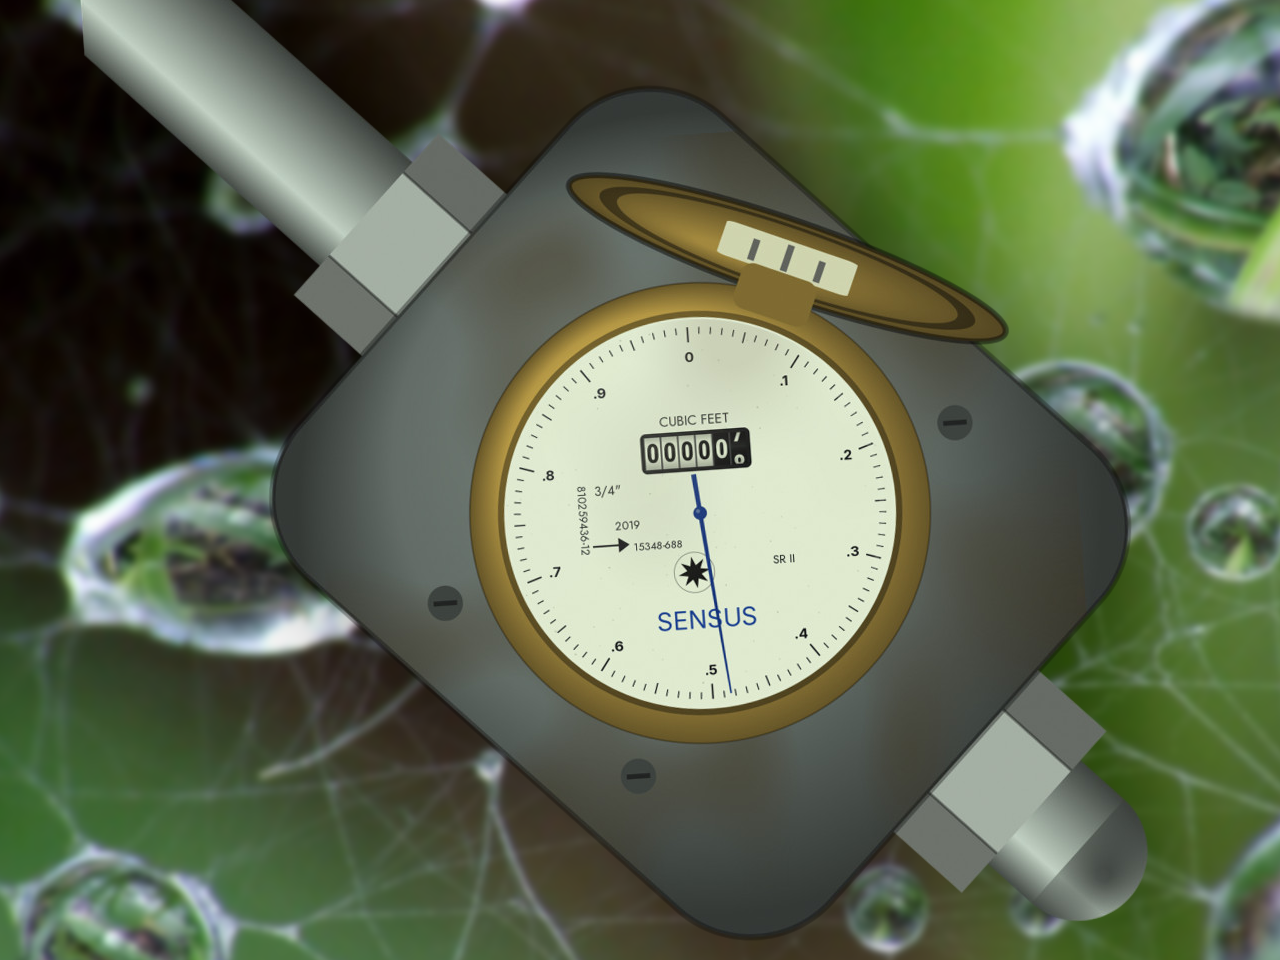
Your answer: 7.48ft³
